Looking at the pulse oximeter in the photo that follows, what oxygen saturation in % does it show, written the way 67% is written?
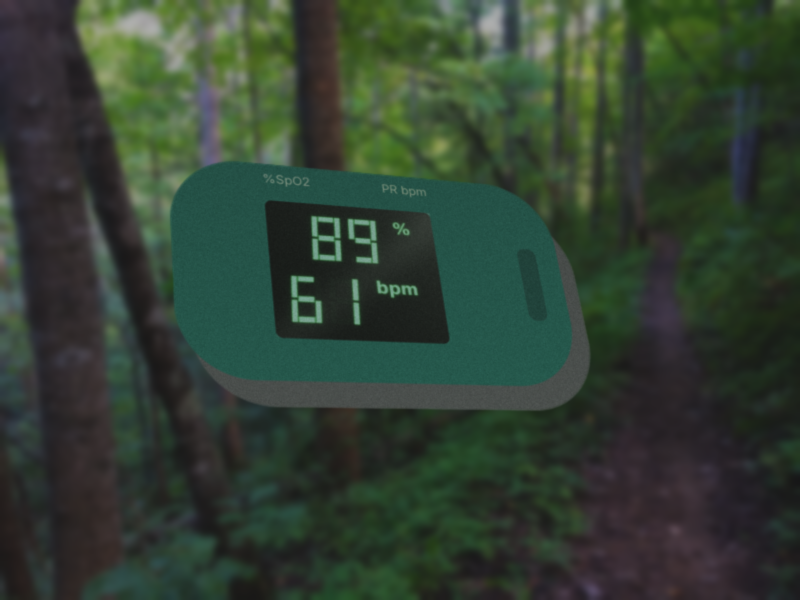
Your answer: 89%
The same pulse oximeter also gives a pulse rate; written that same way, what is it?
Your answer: 61bpm
